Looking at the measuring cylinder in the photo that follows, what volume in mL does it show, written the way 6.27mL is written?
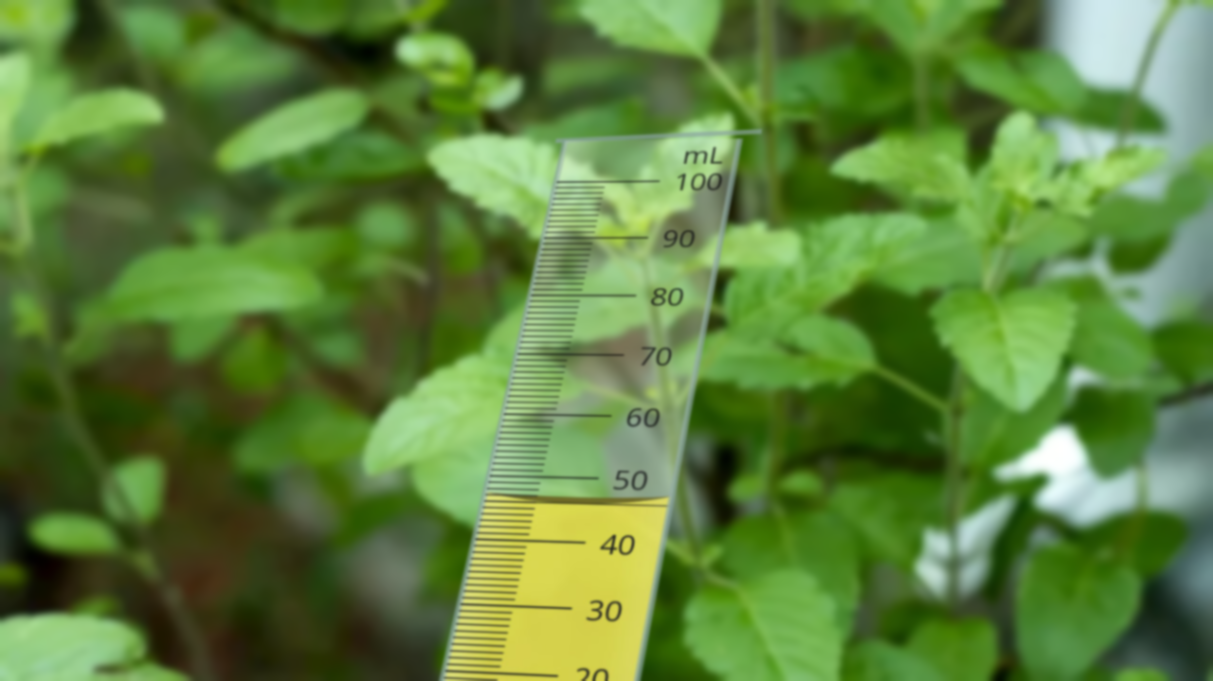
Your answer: 46mL
